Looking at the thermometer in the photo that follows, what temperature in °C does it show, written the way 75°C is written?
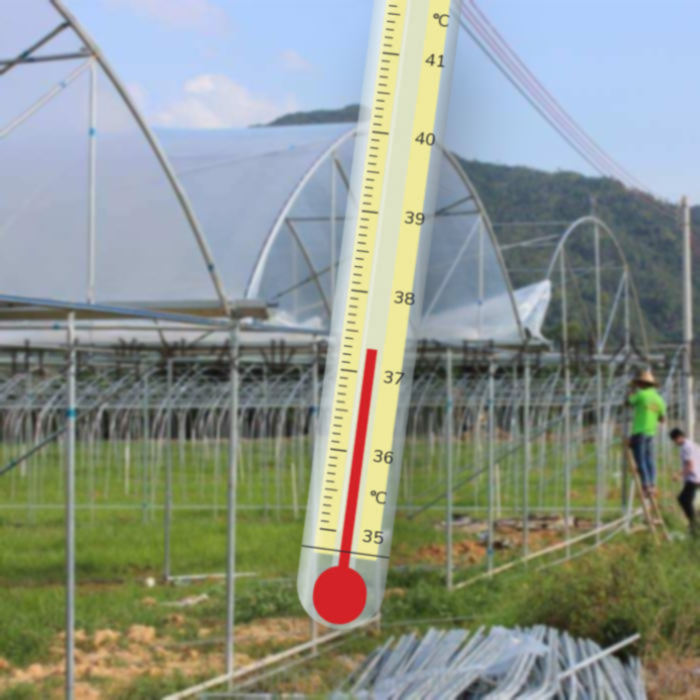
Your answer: 37.3°C
